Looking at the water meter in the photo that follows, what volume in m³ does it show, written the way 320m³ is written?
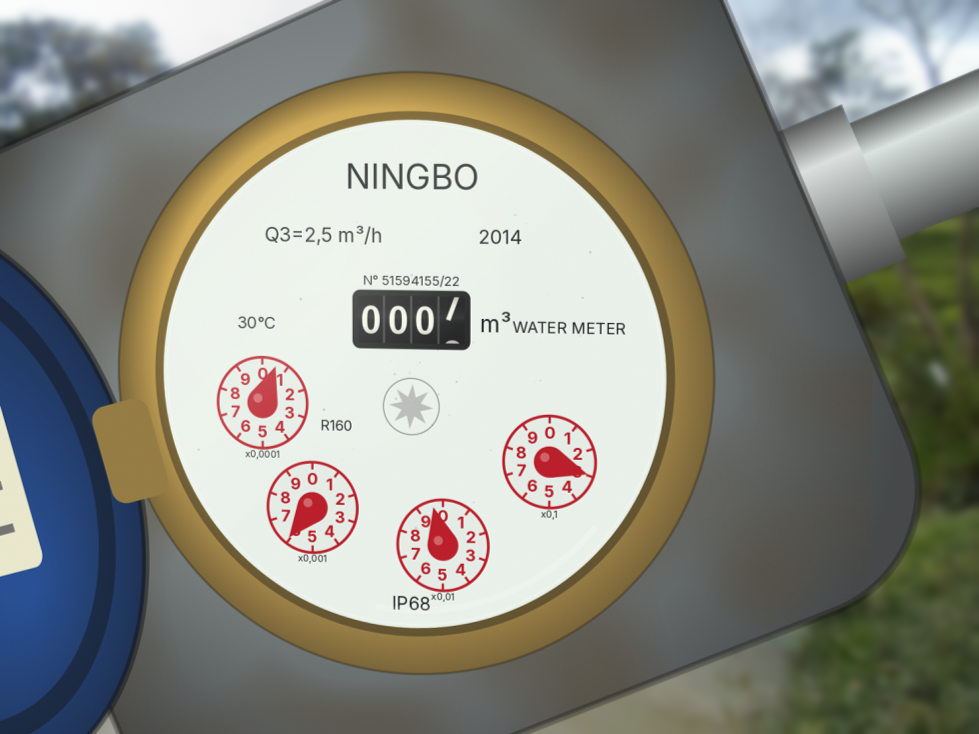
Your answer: 7.2960m³
